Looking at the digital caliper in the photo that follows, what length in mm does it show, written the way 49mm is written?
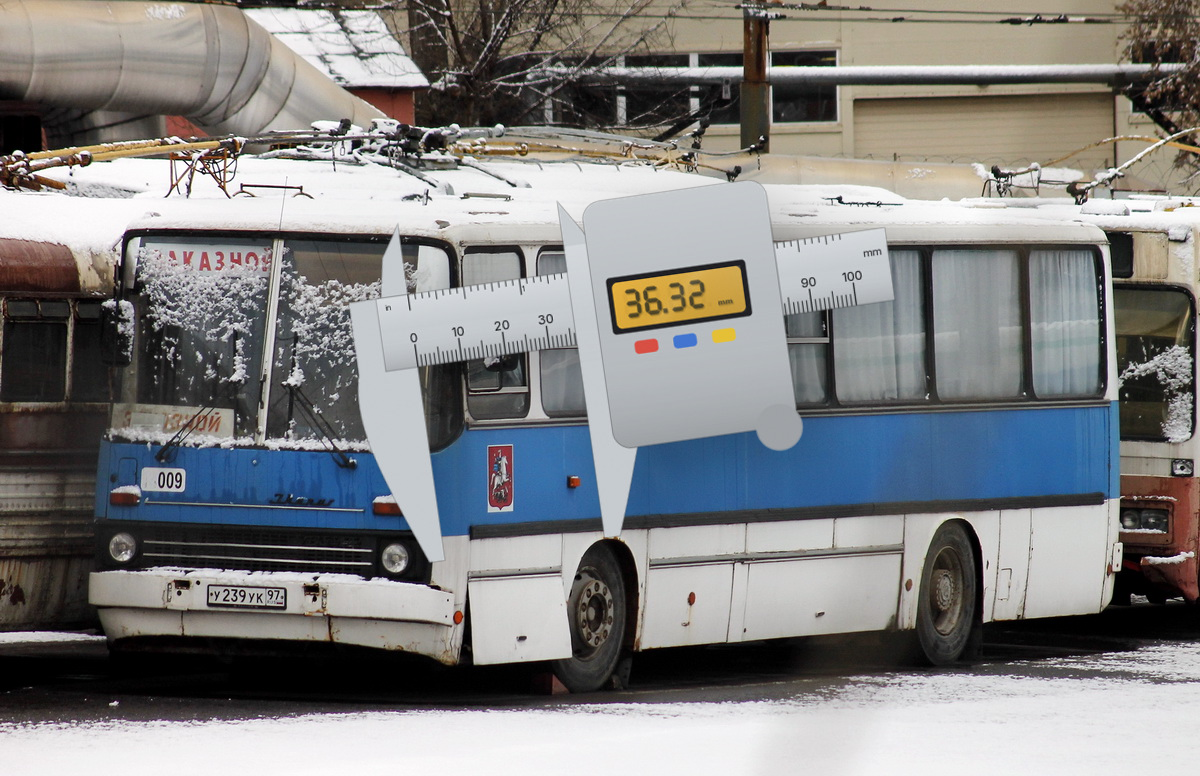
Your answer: 36.32mm
